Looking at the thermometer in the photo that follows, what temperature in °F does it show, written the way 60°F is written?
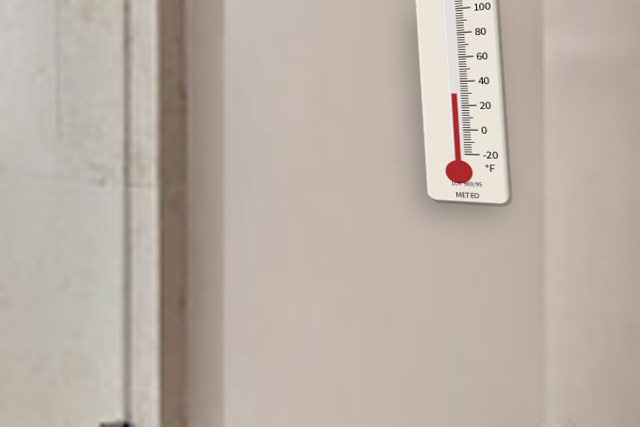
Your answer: 30°F
